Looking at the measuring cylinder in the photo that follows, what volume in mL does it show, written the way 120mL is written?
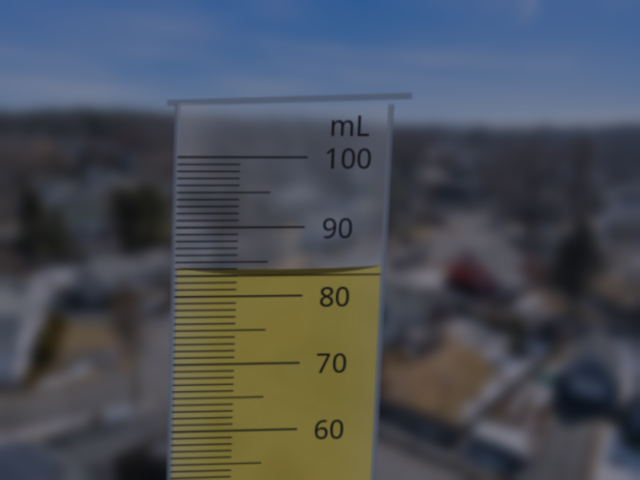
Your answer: 83mL
